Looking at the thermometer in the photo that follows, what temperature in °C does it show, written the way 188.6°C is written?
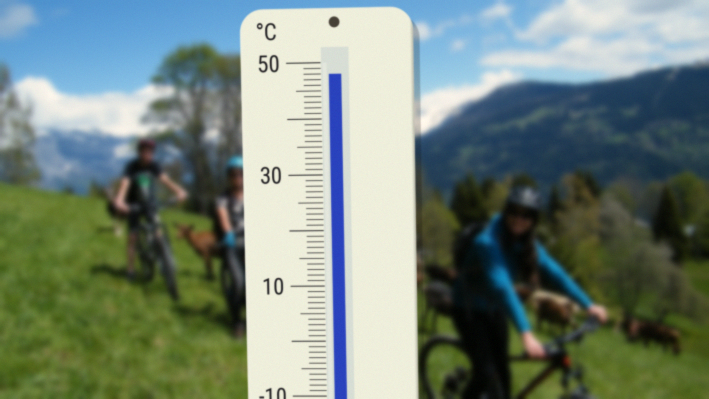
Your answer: 48°C
